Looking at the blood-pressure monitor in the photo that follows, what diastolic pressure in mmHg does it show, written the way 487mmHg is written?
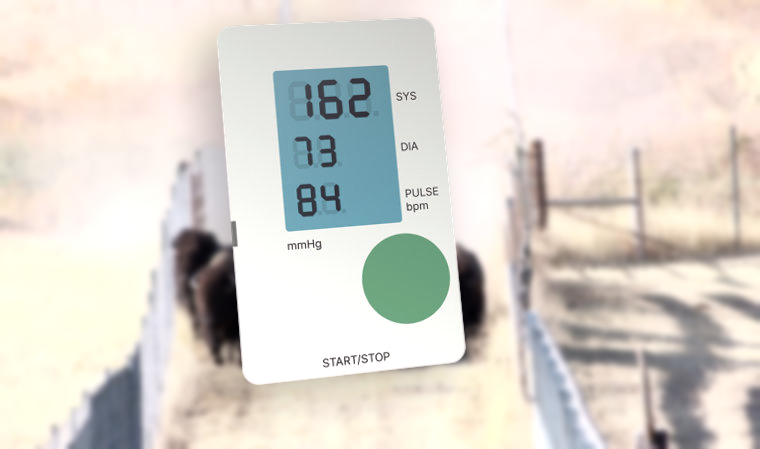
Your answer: 73mmHg
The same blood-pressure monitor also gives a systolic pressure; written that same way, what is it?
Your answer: 162mmHg
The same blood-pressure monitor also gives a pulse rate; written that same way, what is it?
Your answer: 84bpm
